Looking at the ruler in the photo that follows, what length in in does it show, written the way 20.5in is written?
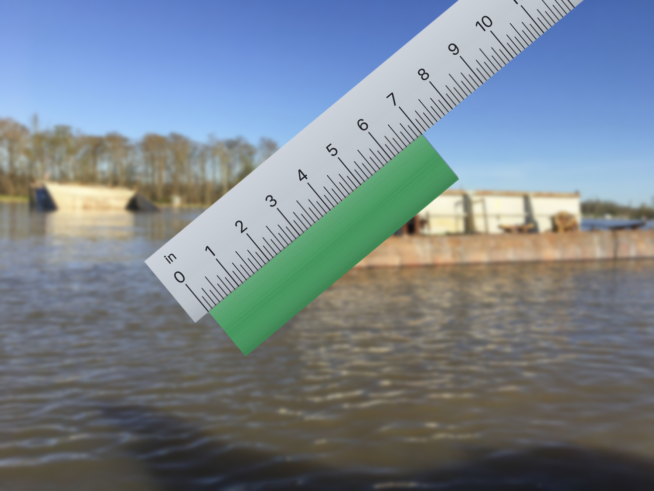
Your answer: 7in
